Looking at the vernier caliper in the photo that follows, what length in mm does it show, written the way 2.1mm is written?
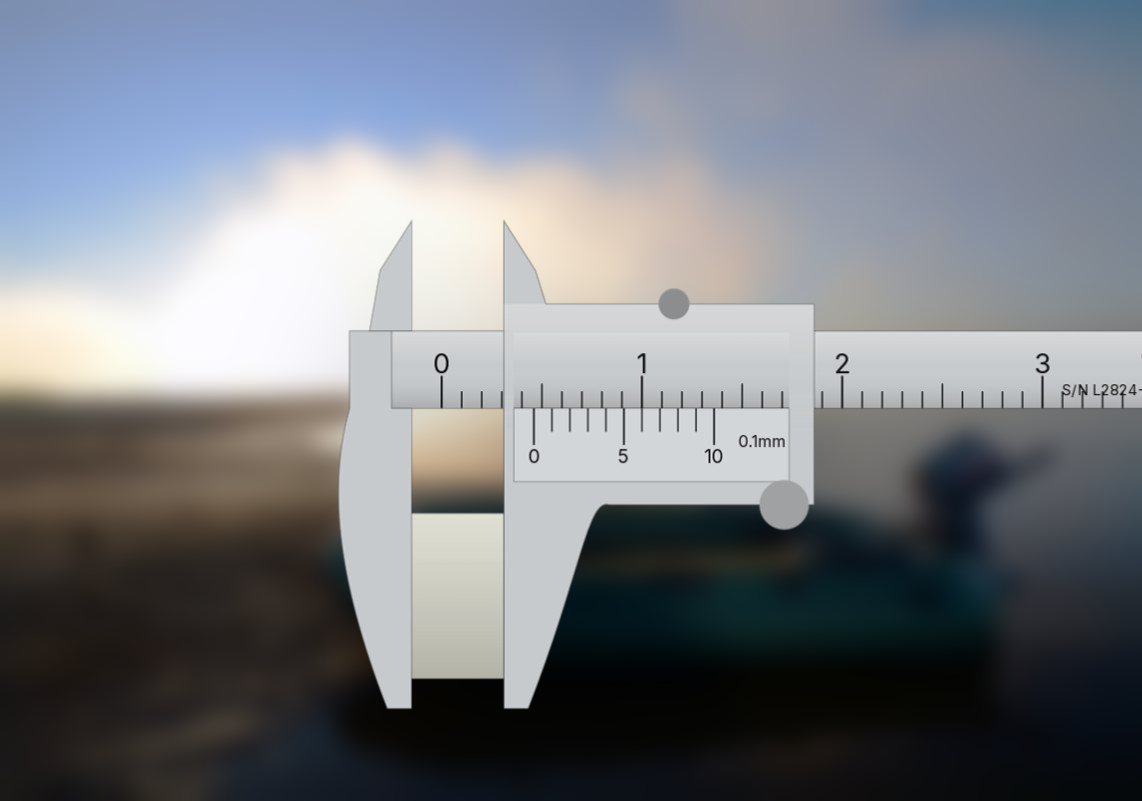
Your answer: 4.6mm
